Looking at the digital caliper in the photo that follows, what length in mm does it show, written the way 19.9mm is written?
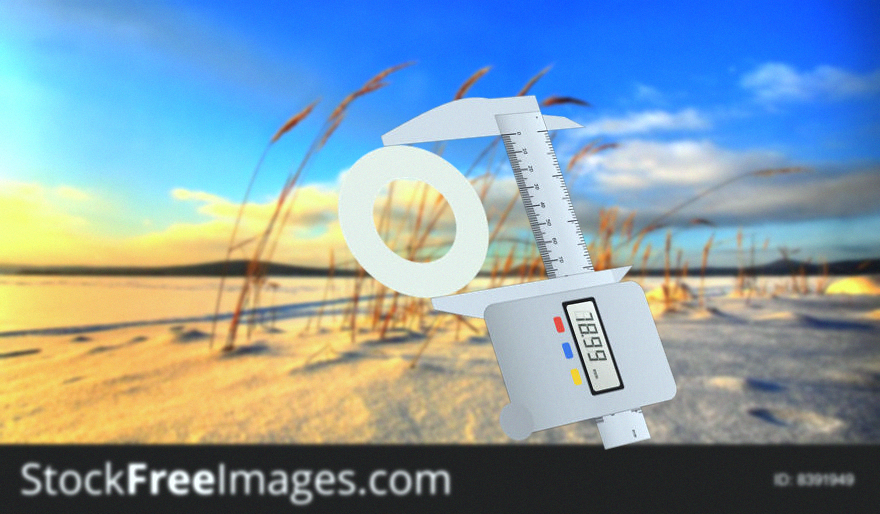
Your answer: 78.99mm
